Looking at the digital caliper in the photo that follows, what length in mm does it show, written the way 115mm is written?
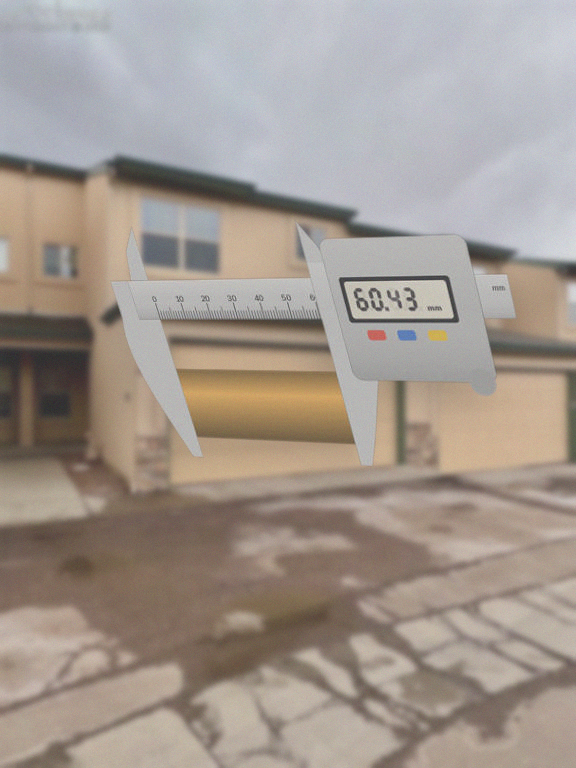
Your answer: 60.43mm
